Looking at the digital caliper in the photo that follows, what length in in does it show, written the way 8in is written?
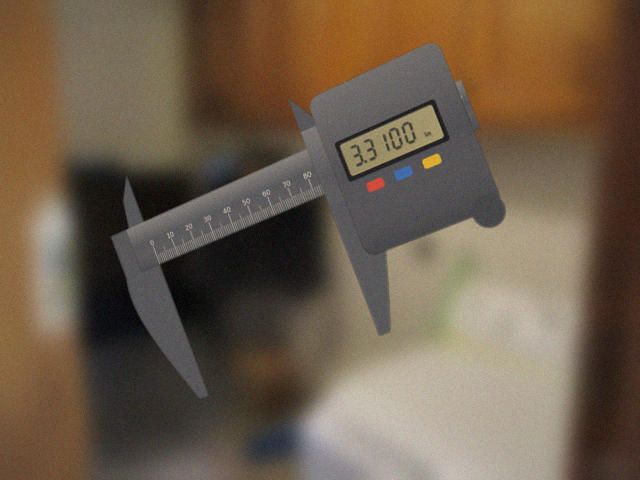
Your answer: 3.3100in
